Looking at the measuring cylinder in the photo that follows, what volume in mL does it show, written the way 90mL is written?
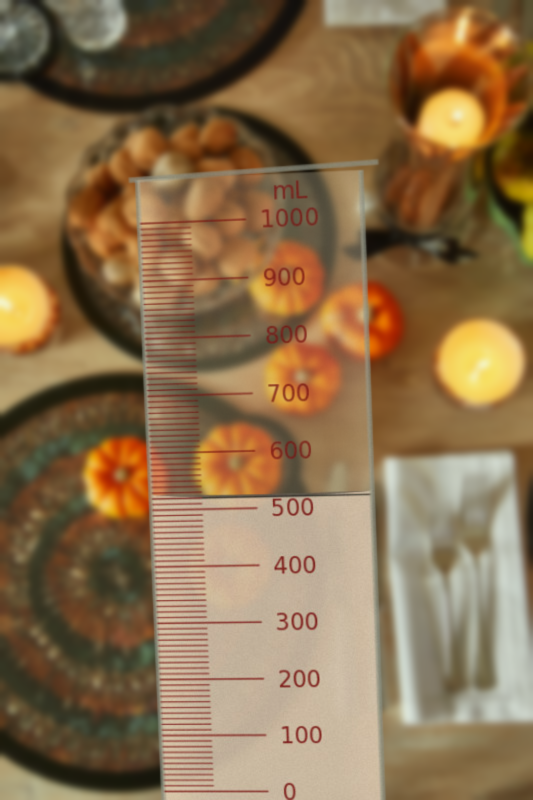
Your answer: 520mL
